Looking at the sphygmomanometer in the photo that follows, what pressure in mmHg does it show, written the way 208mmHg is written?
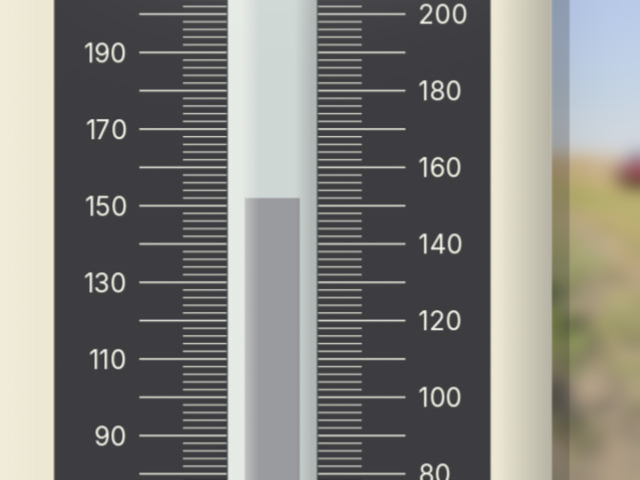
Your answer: 152mmHg
